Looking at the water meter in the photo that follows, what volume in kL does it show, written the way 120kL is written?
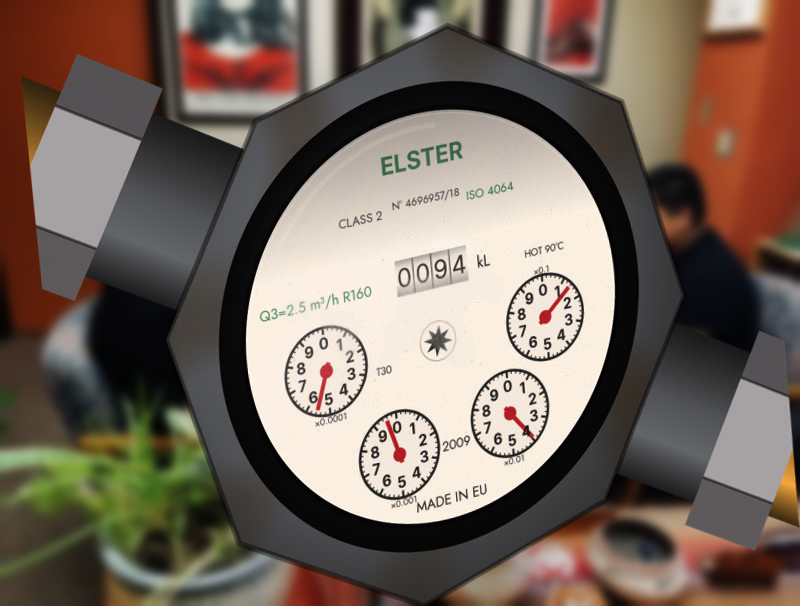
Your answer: 94.1395kL
